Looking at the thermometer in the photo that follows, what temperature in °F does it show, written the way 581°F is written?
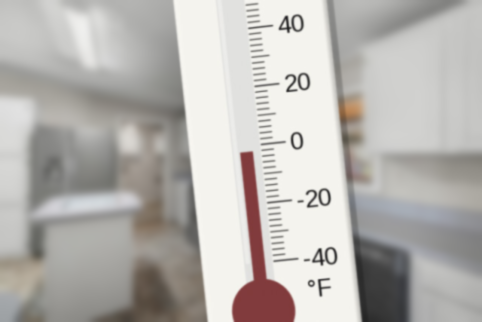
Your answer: -2°F
